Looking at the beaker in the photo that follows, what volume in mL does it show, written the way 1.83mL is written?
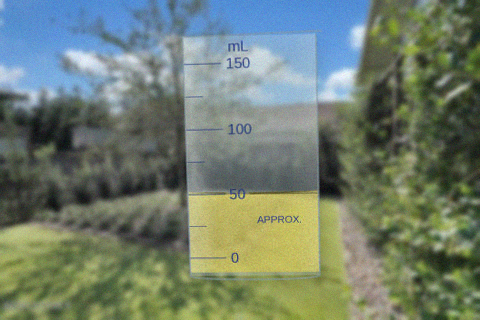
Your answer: 50mL
